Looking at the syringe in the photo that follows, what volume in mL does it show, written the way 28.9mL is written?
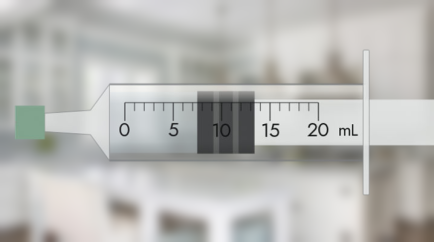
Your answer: 7.5mL
